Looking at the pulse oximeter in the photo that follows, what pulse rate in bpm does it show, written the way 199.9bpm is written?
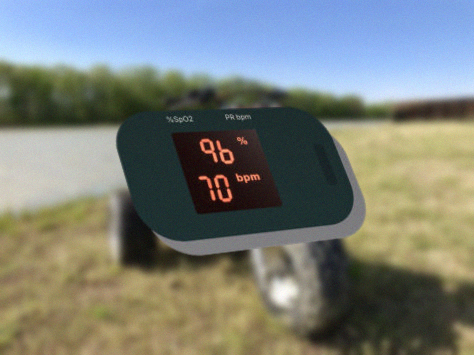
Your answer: 70bpm
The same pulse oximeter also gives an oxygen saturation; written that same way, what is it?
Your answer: 96%
